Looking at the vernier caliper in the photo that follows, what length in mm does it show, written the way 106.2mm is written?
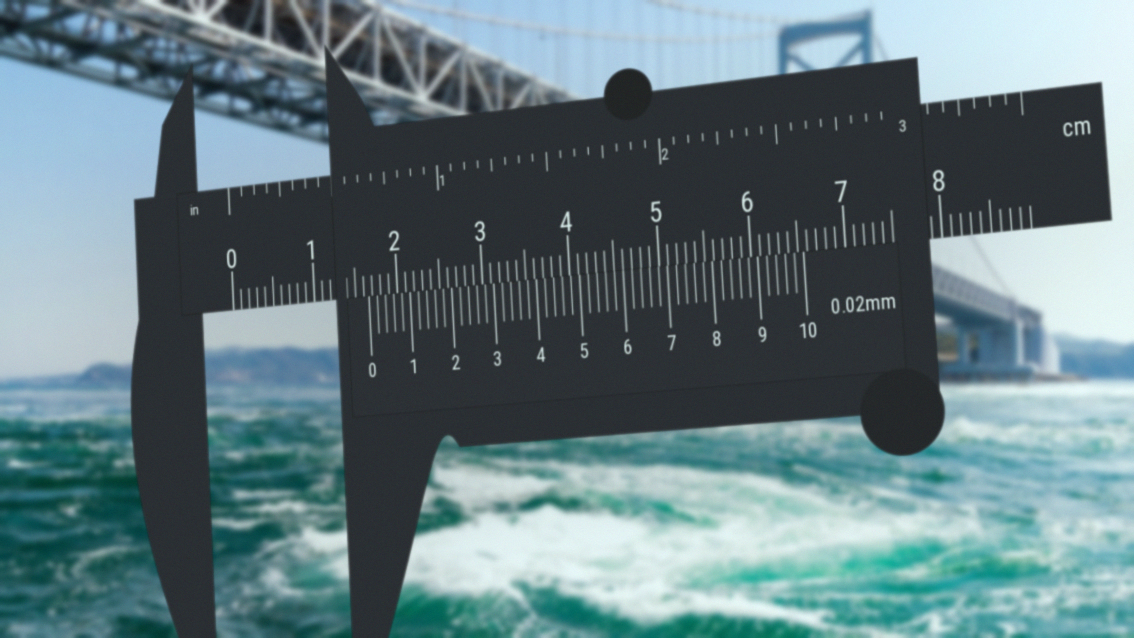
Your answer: 16.6mm
